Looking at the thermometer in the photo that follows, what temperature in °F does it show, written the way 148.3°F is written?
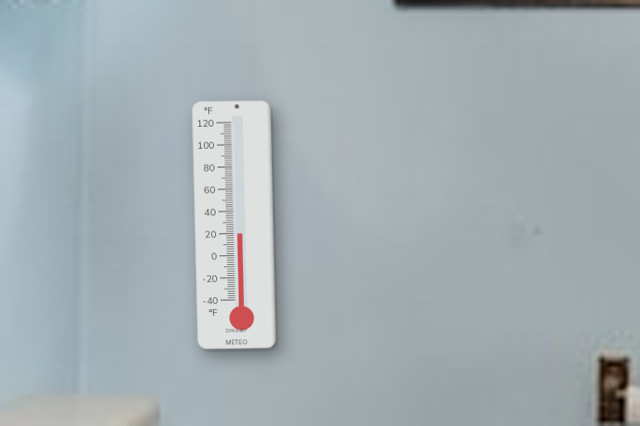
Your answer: 20°F
